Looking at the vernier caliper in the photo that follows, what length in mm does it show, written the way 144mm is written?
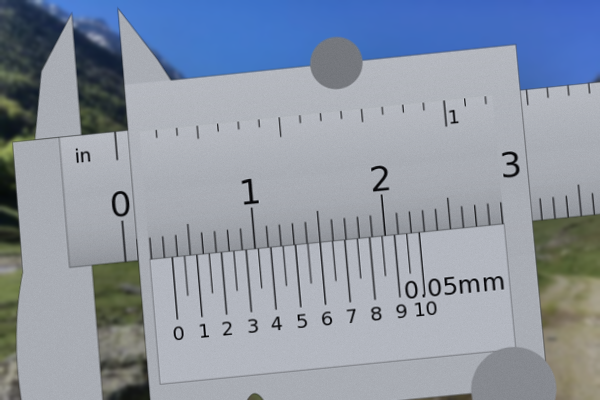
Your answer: 3.6mm
